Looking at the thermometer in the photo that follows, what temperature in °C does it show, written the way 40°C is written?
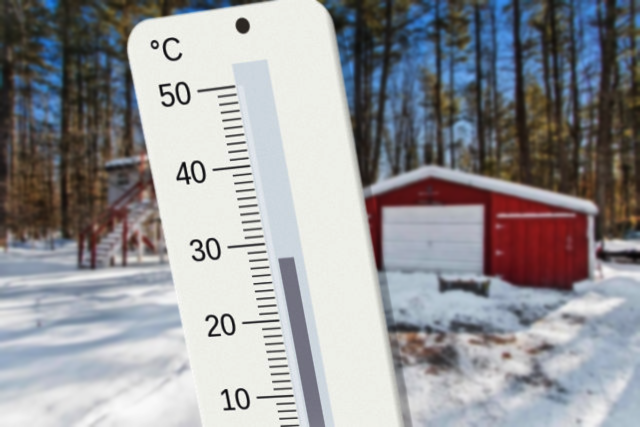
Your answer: 28°C
